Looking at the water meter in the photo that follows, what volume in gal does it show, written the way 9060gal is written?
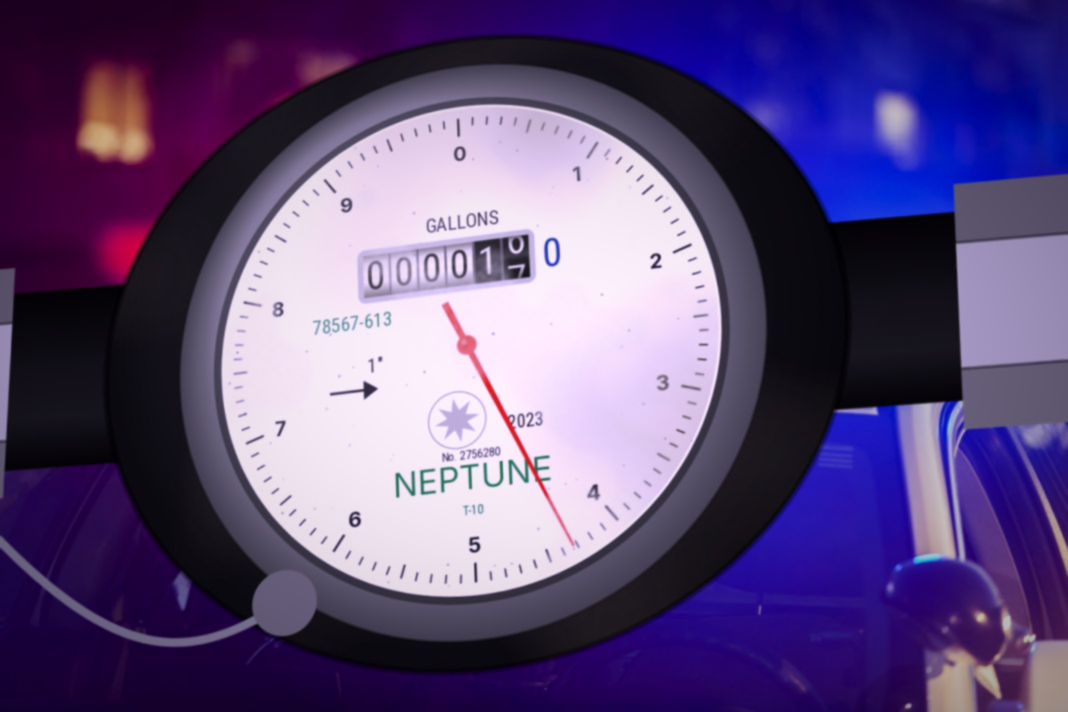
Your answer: 164.3gal
